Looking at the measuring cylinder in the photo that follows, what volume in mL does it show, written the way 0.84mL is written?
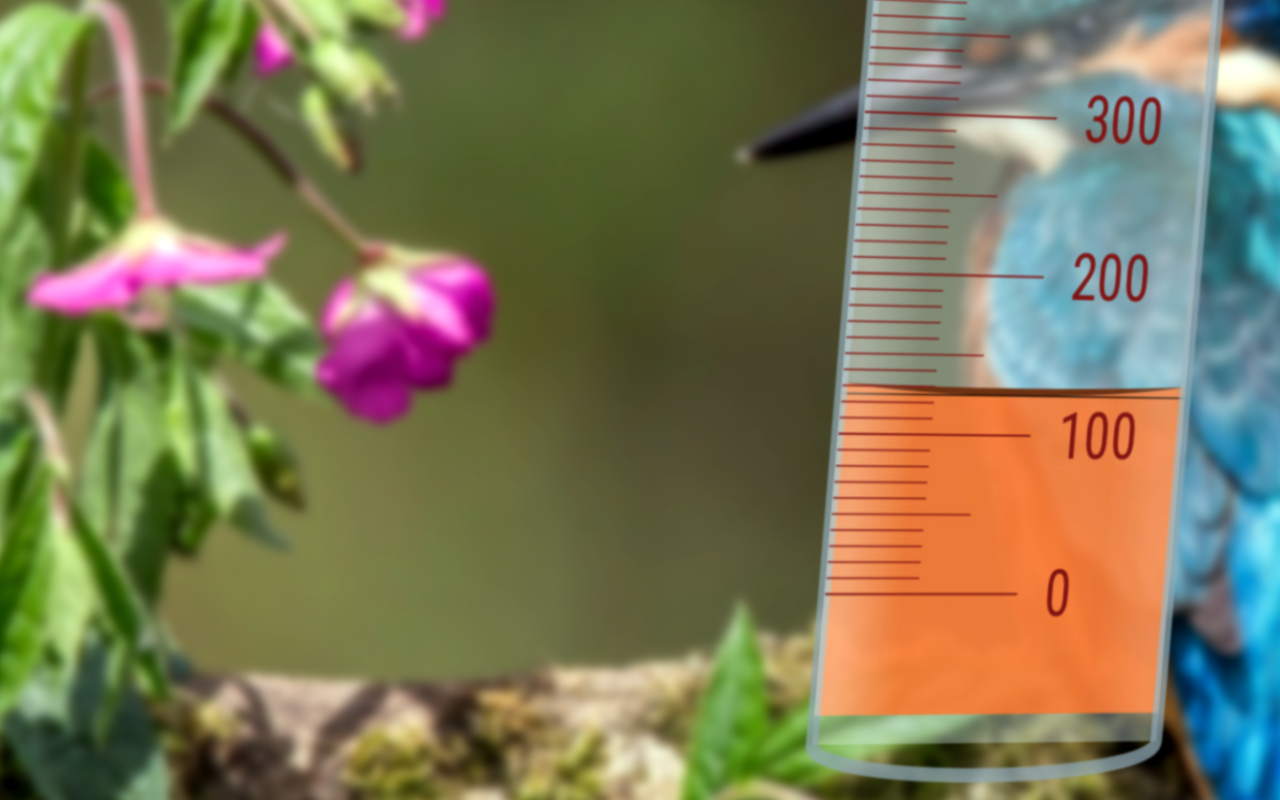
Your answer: 125mL
